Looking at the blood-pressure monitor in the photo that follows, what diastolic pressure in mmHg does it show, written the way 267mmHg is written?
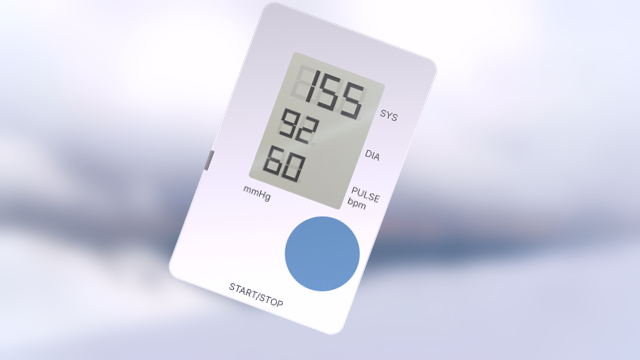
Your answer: 92mmHg
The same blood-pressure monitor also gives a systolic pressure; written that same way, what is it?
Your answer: 155mmHg
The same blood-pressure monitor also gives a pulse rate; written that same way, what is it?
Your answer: 60bpm
